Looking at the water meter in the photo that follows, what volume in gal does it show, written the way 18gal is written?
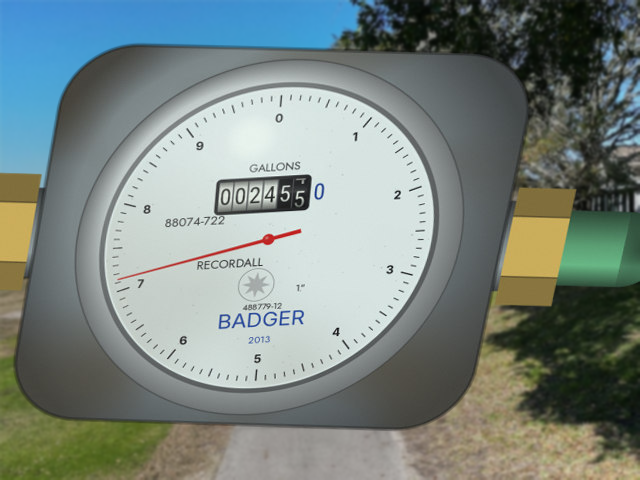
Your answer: 24547.1gal
